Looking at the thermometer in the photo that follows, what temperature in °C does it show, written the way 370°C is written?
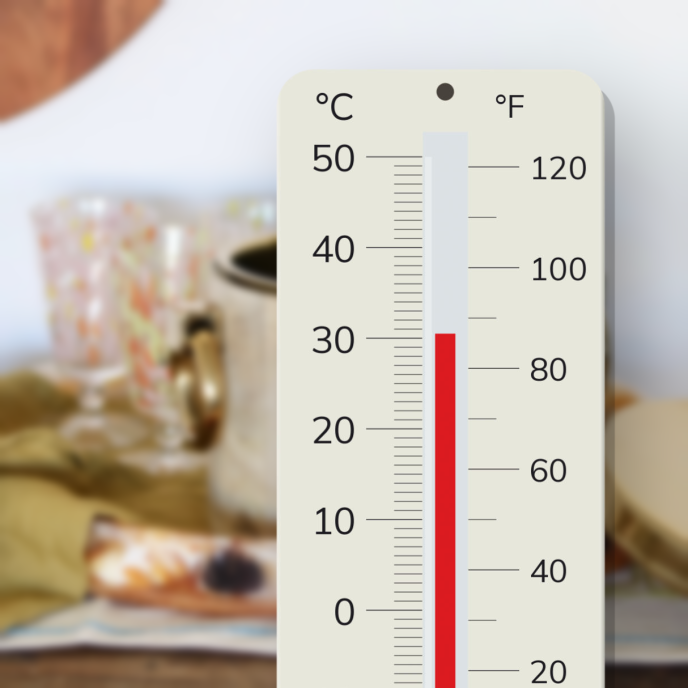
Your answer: 30.5°C
